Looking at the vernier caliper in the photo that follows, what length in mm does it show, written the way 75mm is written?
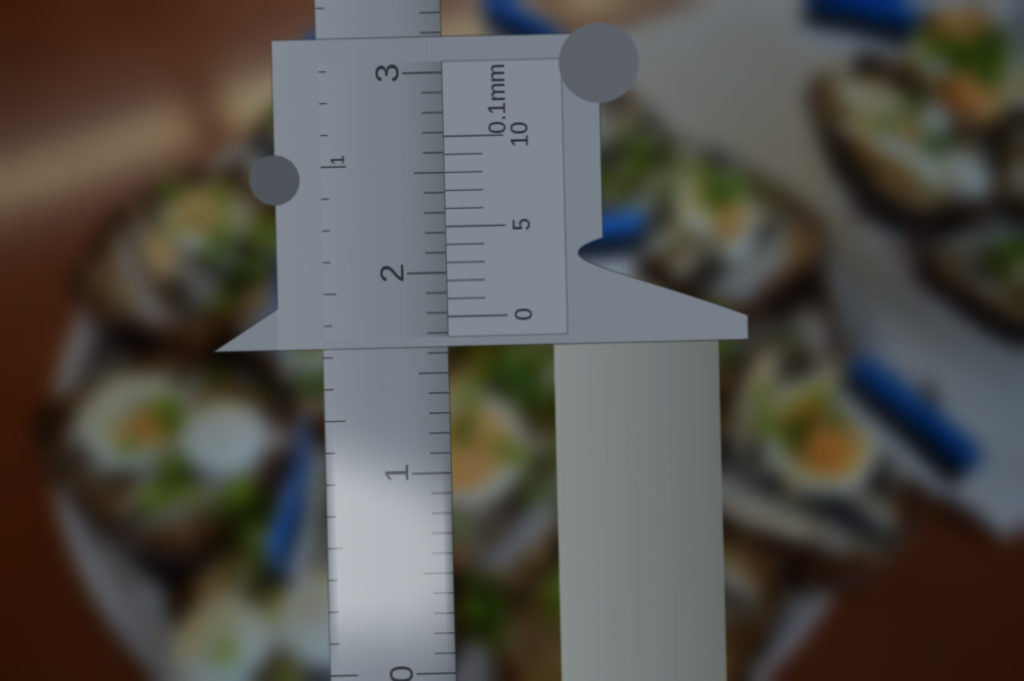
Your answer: 17.8mm
